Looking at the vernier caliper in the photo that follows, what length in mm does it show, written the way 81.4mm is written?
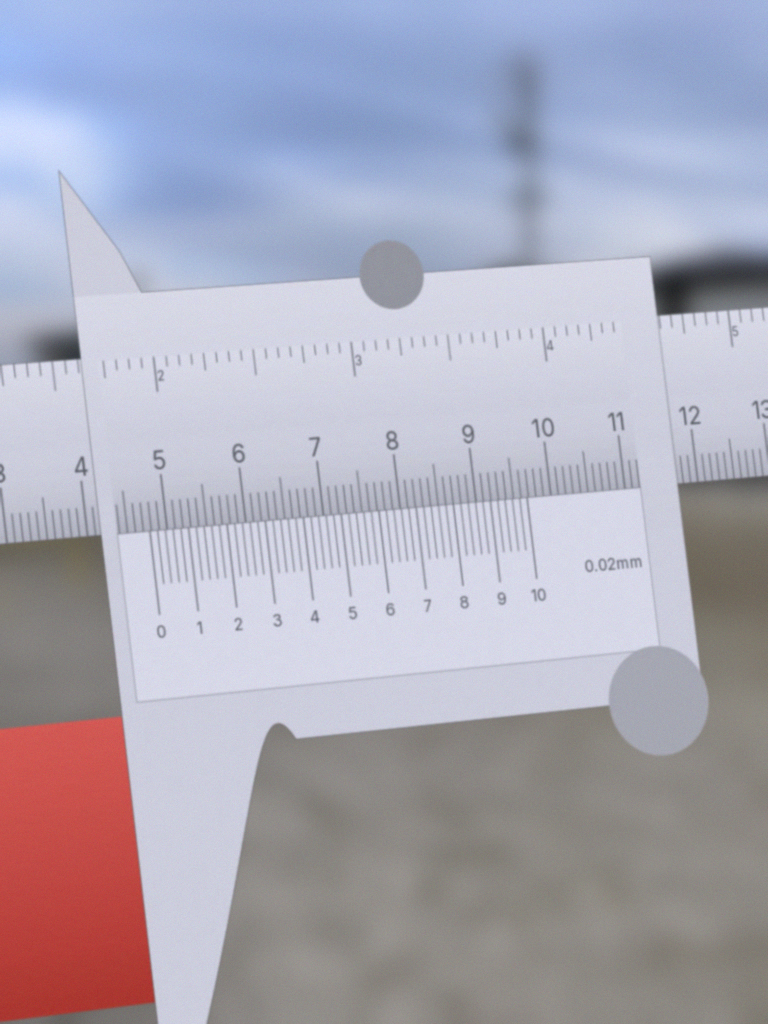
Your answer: 47.8mm
